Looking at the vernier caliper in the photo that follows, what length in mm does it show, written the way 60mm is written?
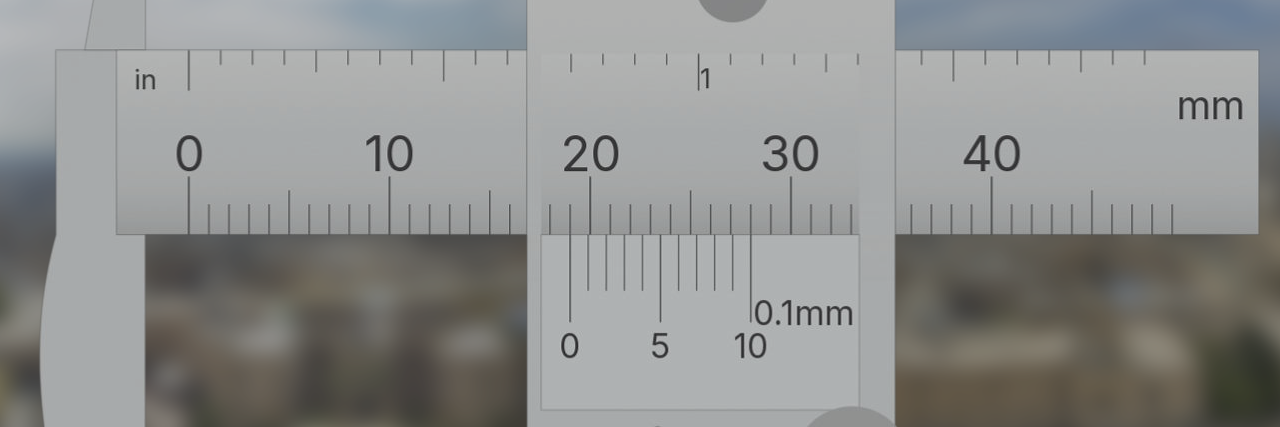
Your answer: 19.0mm
